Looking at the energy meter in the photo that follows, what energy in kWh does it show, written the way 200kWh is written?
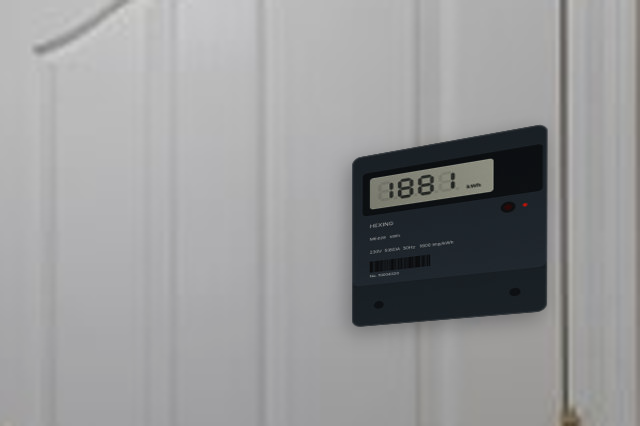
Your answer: 1881kWh
